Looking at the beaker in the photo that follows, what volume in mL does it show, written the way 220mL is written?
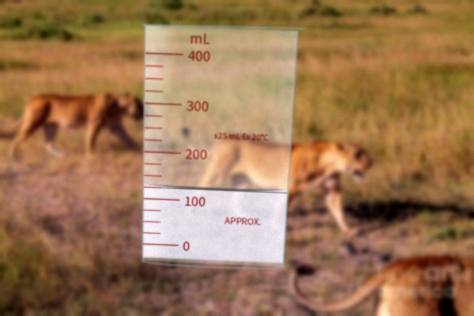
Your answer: 125mL
